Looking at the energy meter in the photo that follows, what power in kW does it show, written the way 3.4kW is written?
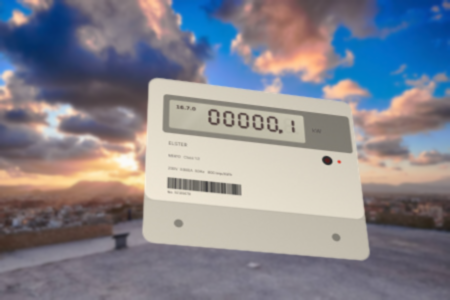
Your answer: 0.1kW
